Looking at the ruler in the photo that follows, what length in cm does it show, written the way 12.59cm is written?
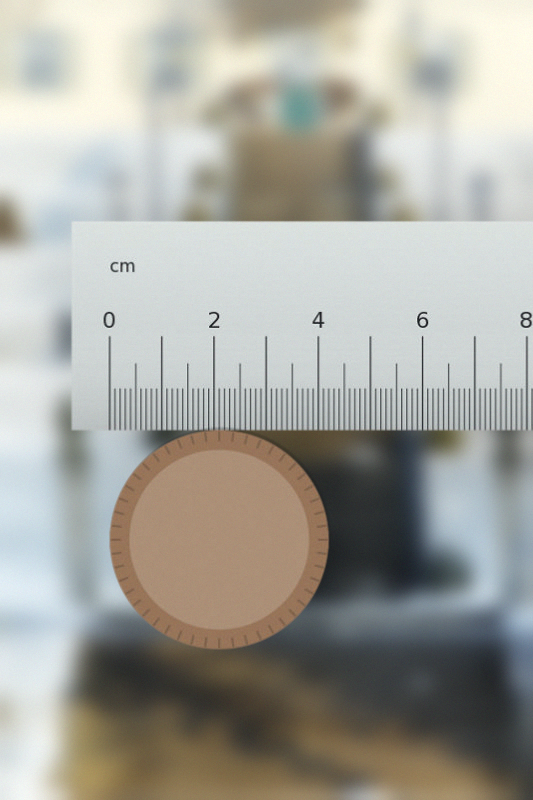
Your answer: 4.2cm
